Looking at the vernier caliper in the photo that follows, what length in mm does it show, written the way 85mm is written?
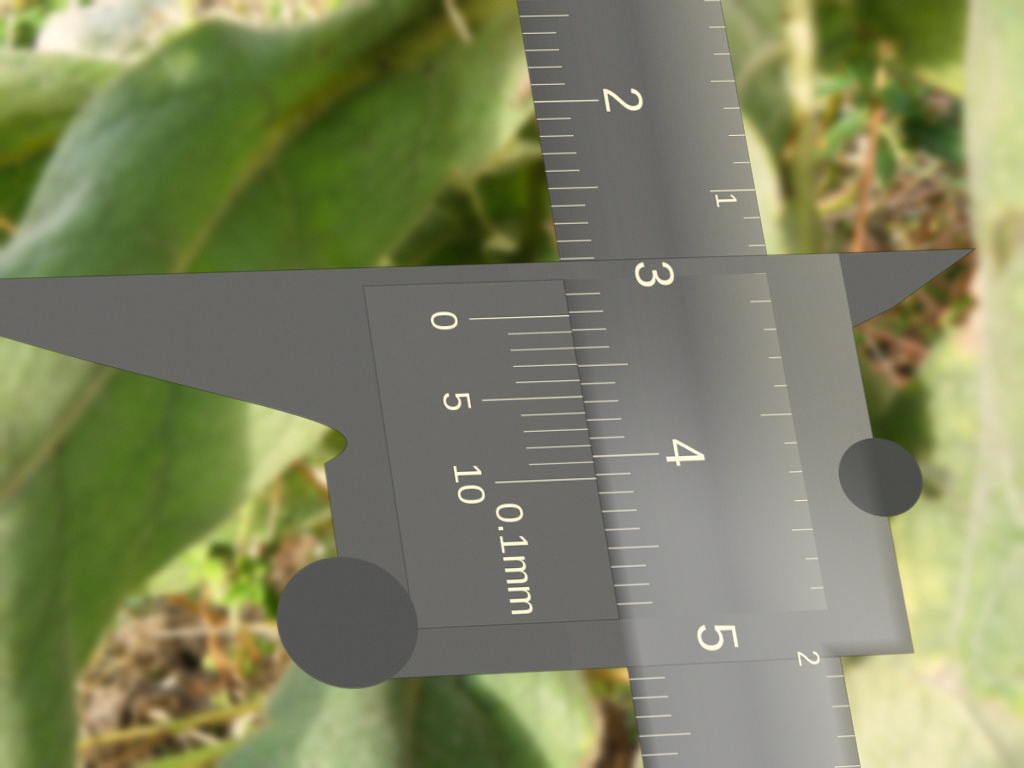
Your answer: 32.2mm
